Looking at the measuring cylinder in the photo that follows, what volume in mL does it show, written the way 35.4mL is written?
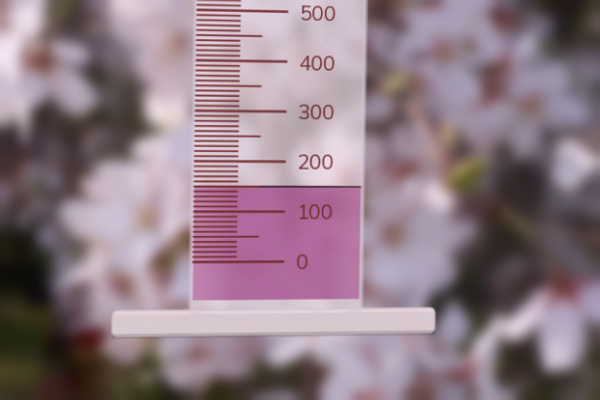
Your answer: 150mL
